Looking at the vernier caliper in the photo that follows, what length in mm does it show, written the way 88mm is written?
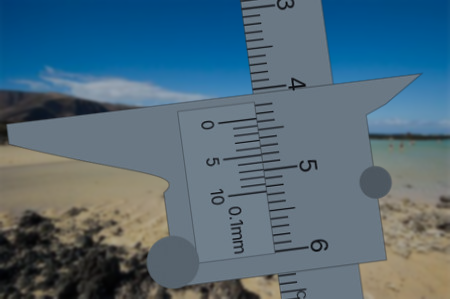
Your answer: 43.6mm
